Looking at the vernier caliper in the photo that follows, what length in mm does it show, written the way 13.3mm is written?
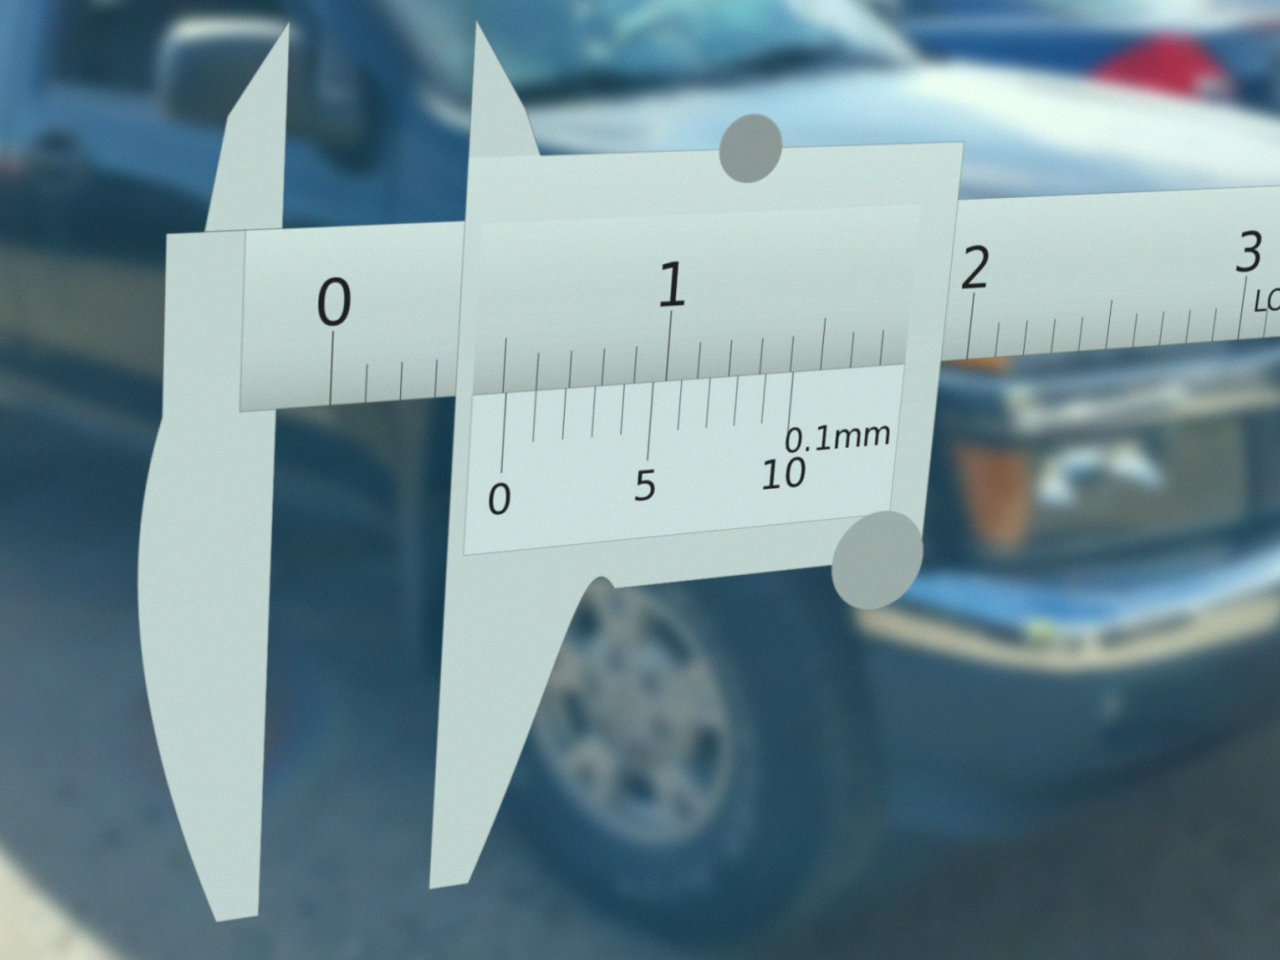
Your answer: 5.1mm
